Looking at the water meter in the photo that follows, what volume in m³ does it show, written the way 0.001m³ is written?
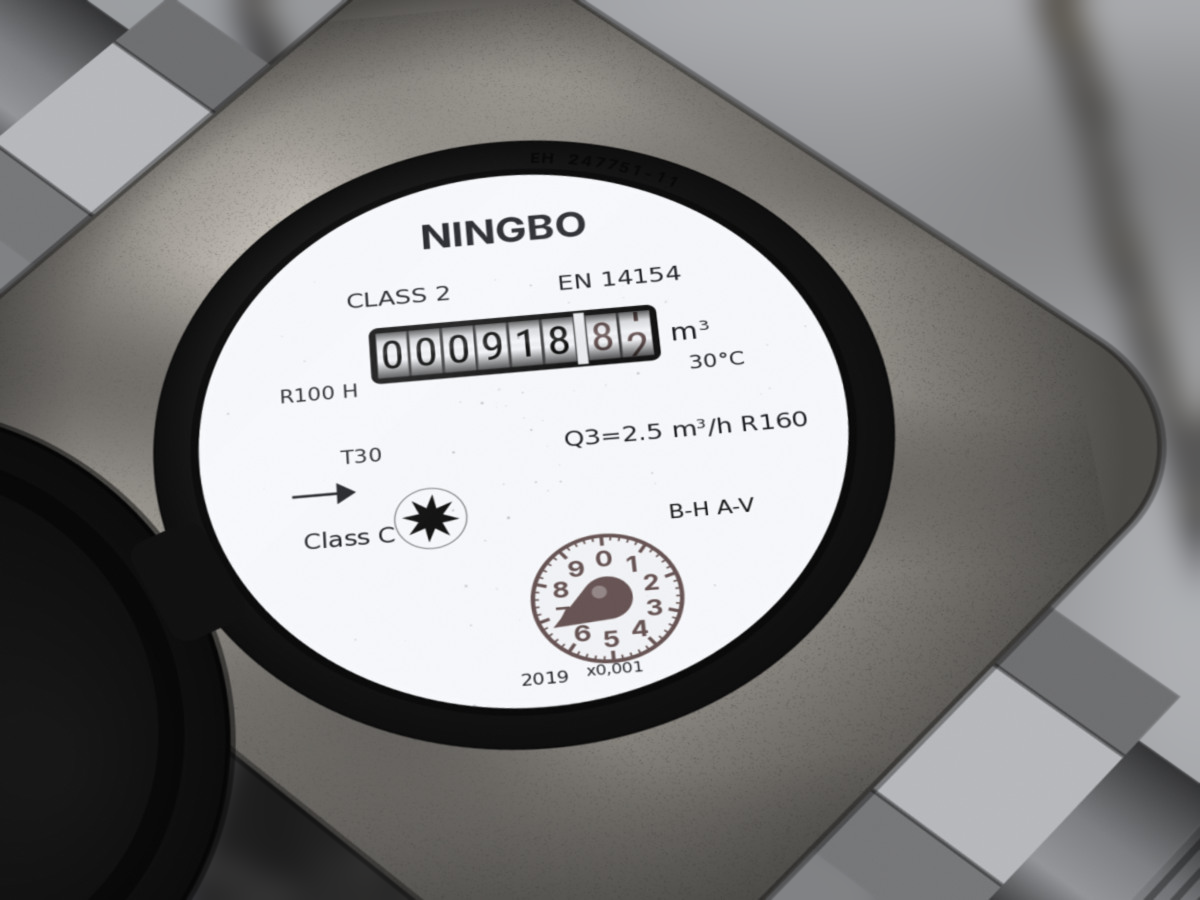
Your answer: 918.816m³
